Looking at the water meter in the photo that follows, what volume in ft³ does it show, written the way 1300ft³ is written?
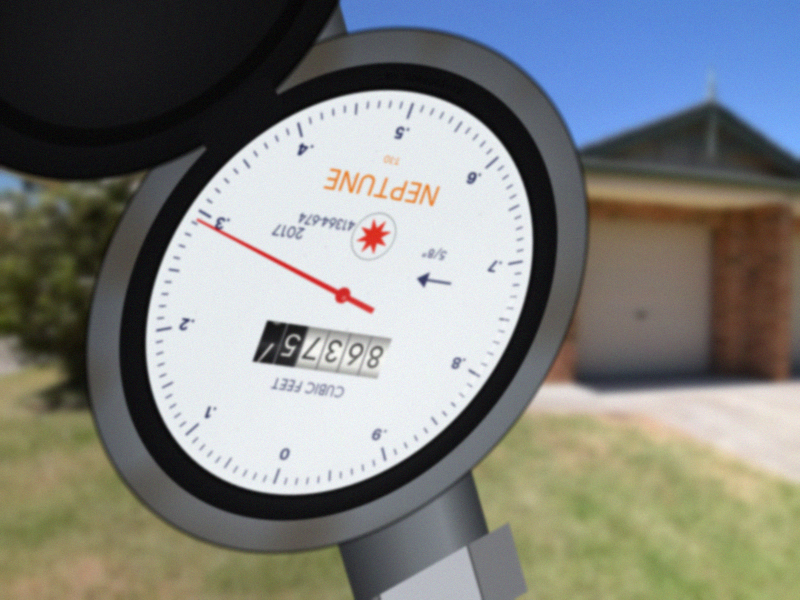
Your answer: 863757.29ft³
